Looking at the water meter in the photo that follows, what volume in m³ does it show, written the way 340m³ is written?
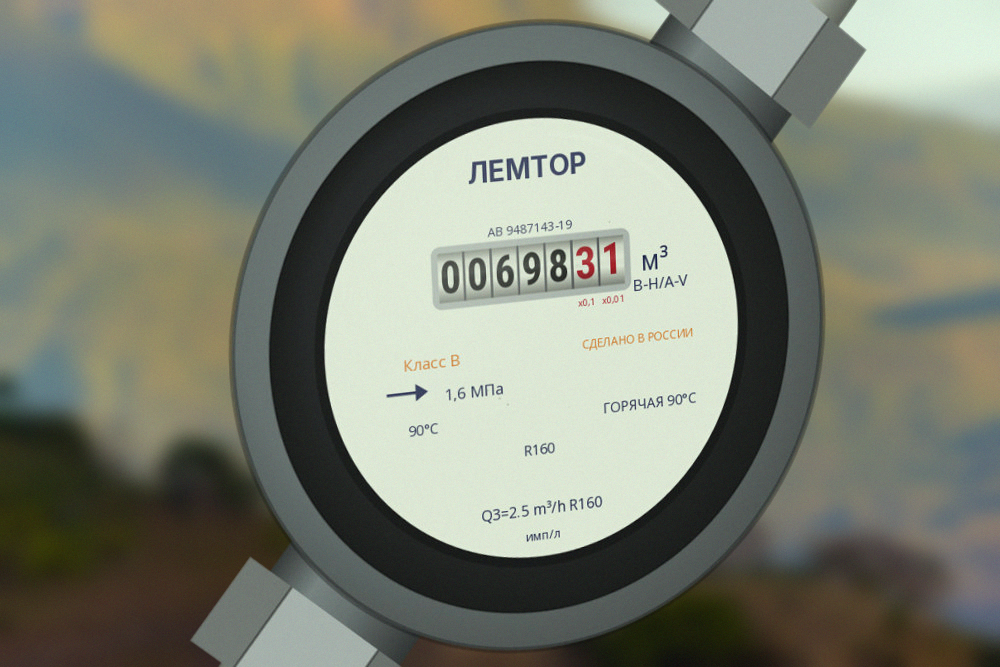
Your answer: 698.31m³
